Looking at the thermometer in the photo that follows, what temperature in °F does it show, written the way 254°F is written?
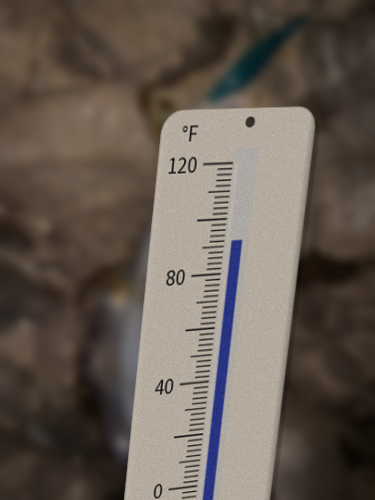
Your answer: 92°F
